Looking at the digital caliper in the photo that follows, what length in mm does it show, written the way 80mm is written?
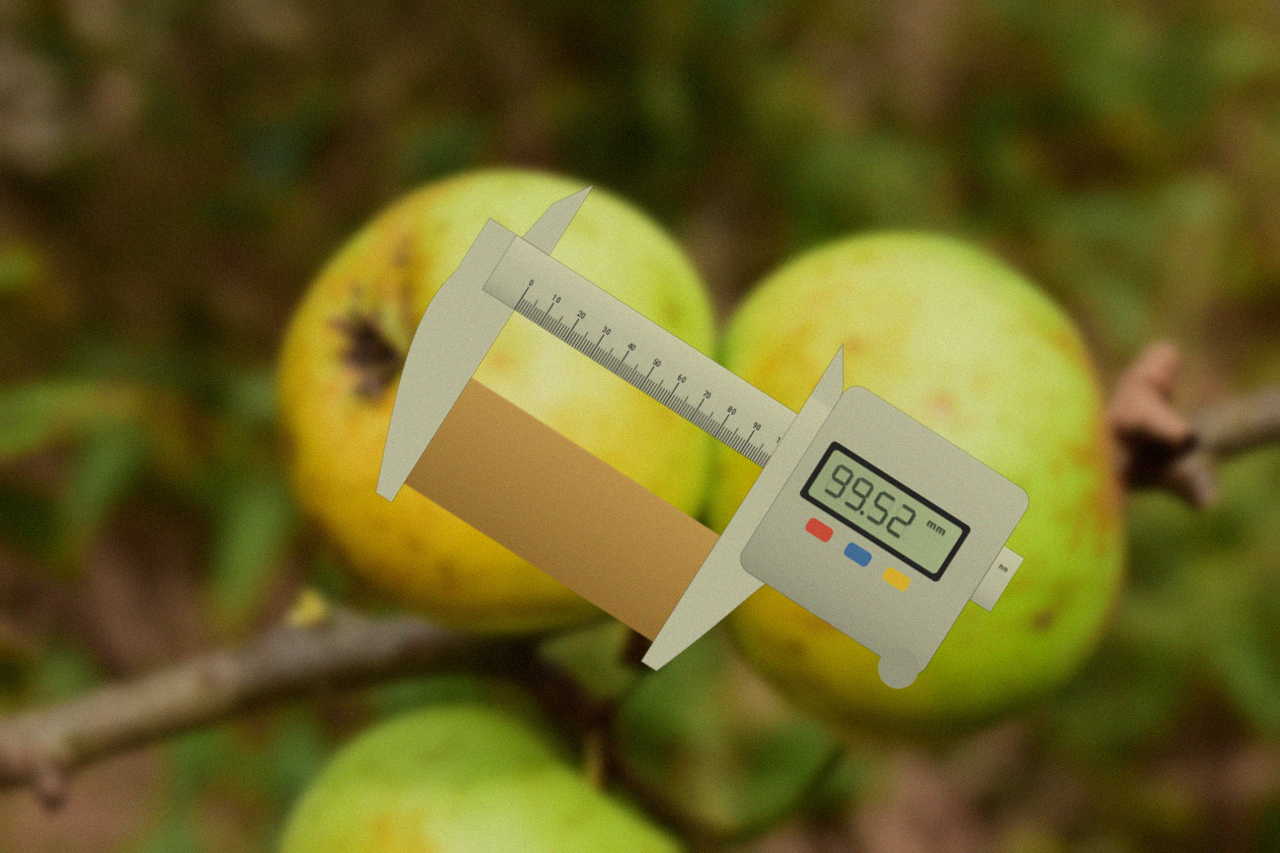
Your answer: 99.52mm
